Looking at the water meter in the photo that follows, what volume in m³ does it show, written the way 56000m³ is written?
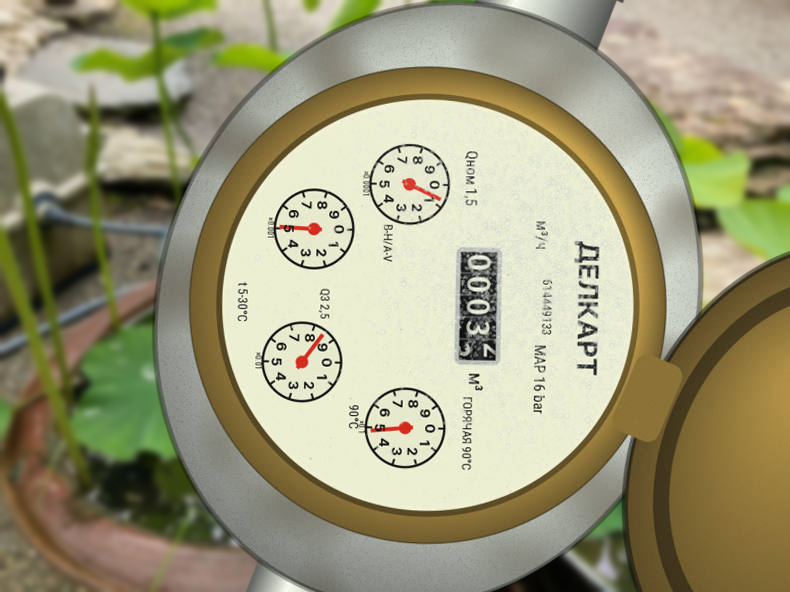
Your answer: 32.4850m³
